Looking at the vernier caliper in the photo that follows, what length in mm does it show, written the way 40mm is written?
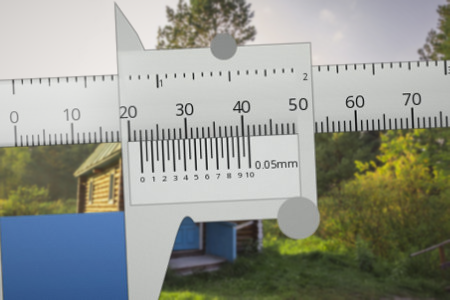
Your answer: 22.0mm
